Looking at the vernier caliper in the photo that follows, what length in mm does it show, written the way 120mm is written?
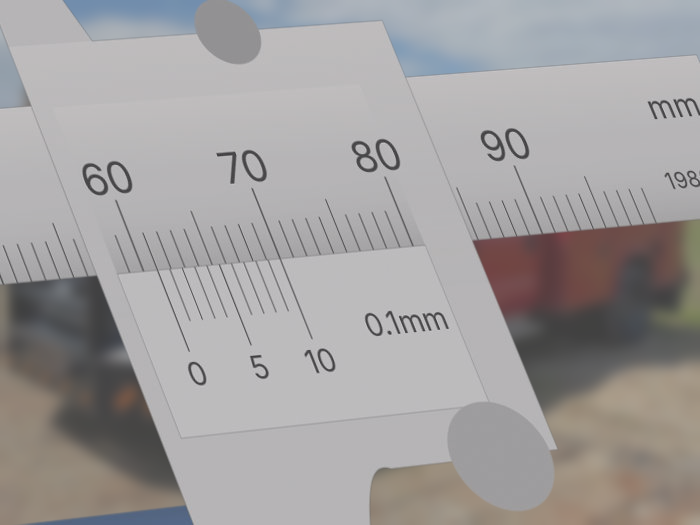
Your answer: 61.0mm
